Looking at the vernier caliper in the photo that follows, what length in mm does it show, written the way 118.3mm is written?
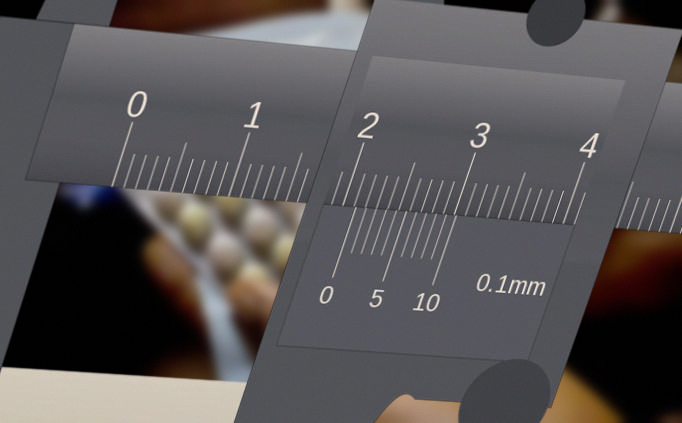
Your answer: 21.2mm
